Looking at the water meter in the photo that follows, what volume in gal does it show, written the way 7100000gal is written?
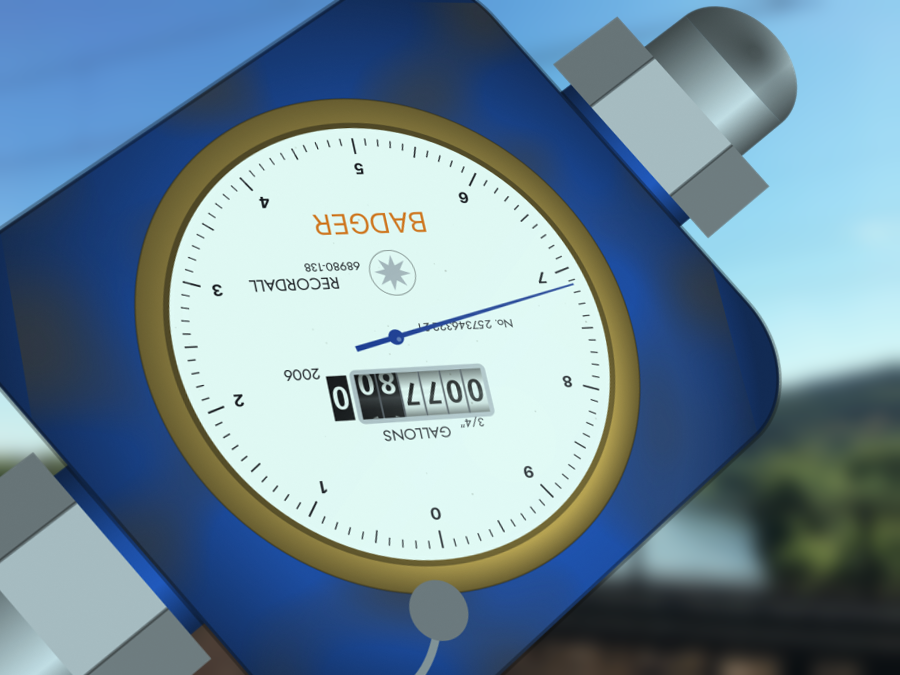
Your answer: 77797.1gal
